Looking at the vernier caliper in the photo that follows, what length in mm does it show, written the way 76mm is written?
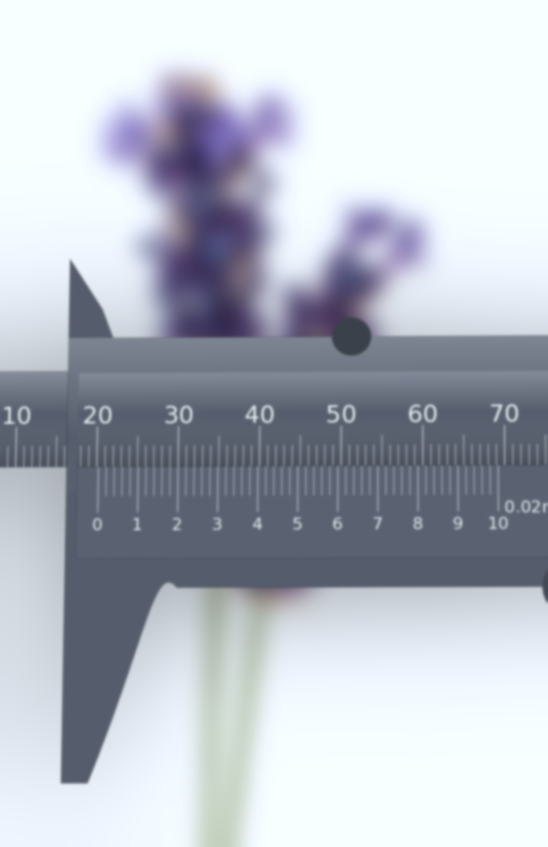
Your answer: 20.2mm
